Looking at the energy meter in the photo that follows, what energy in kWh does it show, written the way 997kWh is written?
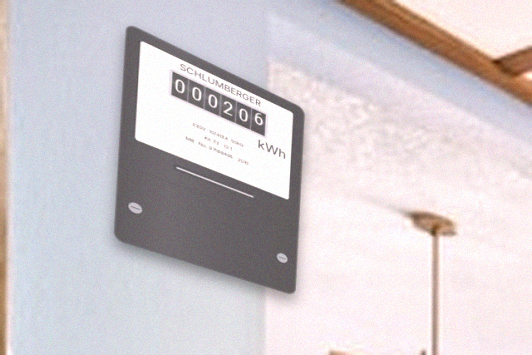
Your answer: 206kWh
